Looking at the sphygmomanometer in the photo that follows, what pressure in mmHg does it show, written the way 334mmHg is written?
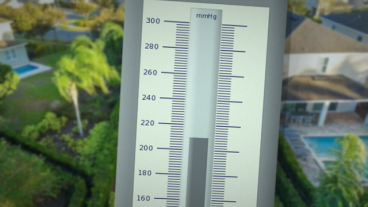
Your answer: 210mmHg
